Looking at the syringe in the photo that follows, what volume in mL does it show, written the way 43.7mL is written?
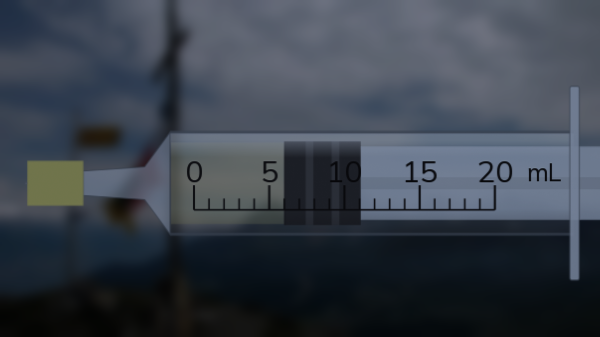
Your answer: 6mL
